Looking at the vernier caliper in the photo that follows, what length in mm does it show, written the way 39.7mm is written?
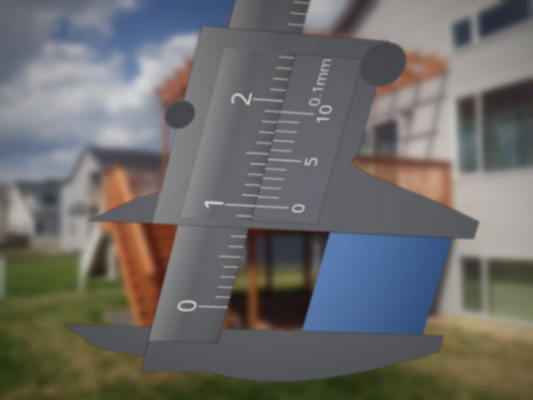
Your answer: 10.0mm
